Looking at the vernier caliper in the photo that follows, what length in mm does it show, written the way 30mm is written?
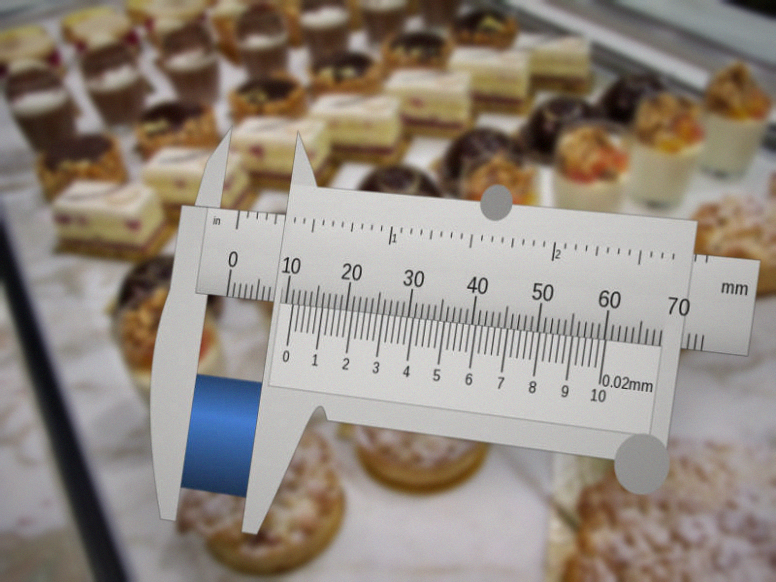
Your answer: 11.2mm
